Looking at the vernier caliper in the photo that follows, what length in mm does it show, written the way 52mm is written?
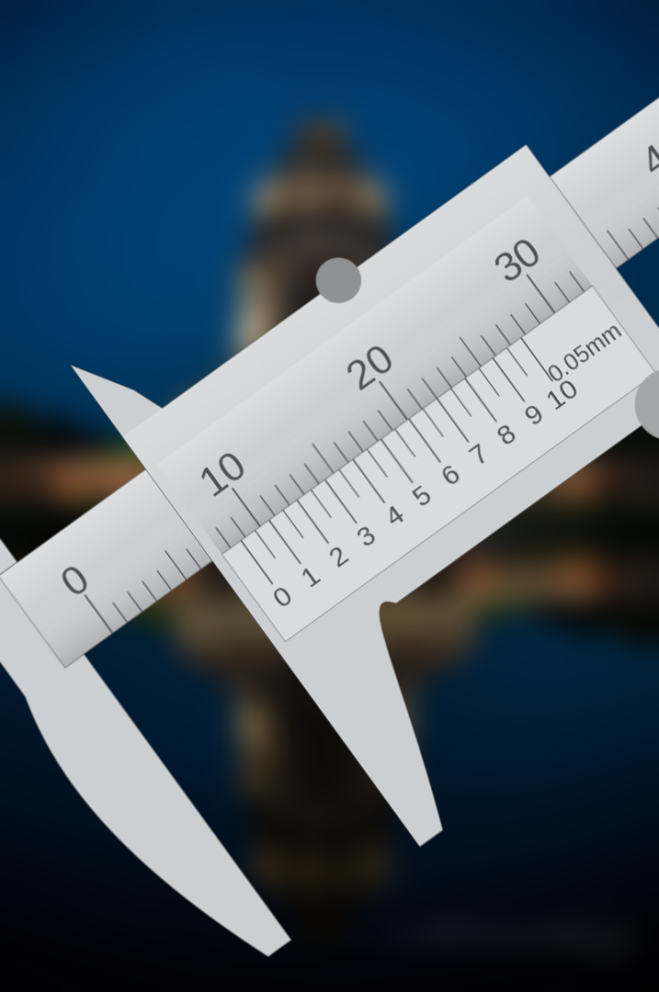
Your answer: 8.7mm
